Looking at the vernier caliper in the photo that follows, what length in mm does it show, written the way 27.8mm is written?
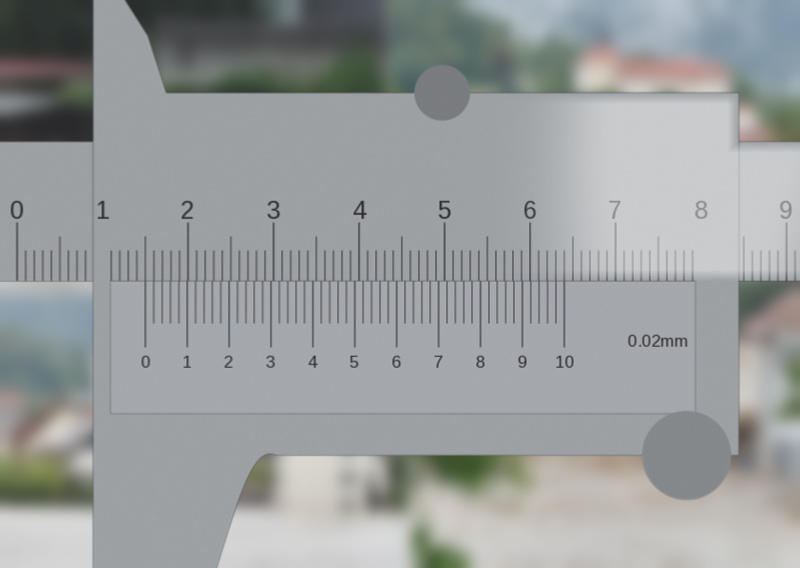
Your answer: 15.0mm
